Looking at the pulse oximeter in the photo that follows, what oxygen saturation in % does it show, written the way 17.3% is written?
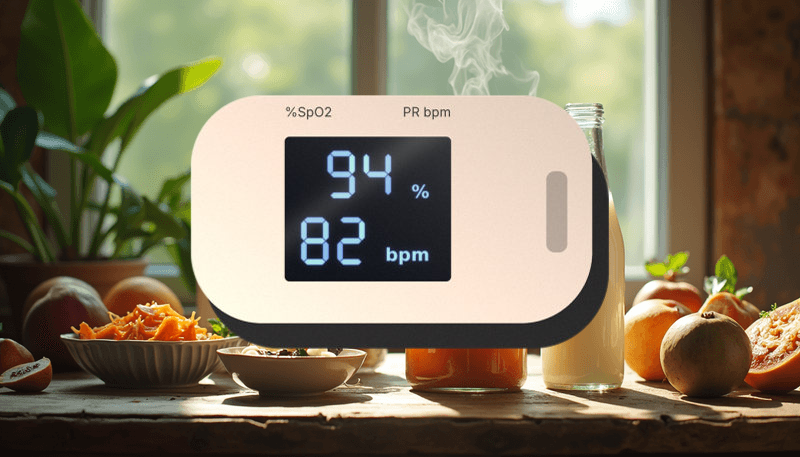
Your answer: 94%
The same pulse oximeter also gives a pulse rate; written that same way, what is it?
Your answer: 82bpm
